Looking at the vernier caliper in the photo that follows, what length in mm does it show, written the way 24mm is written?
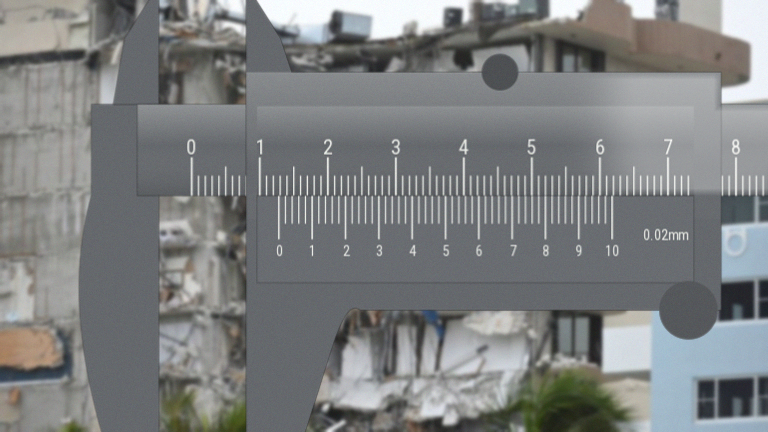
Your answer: 12.8mm
